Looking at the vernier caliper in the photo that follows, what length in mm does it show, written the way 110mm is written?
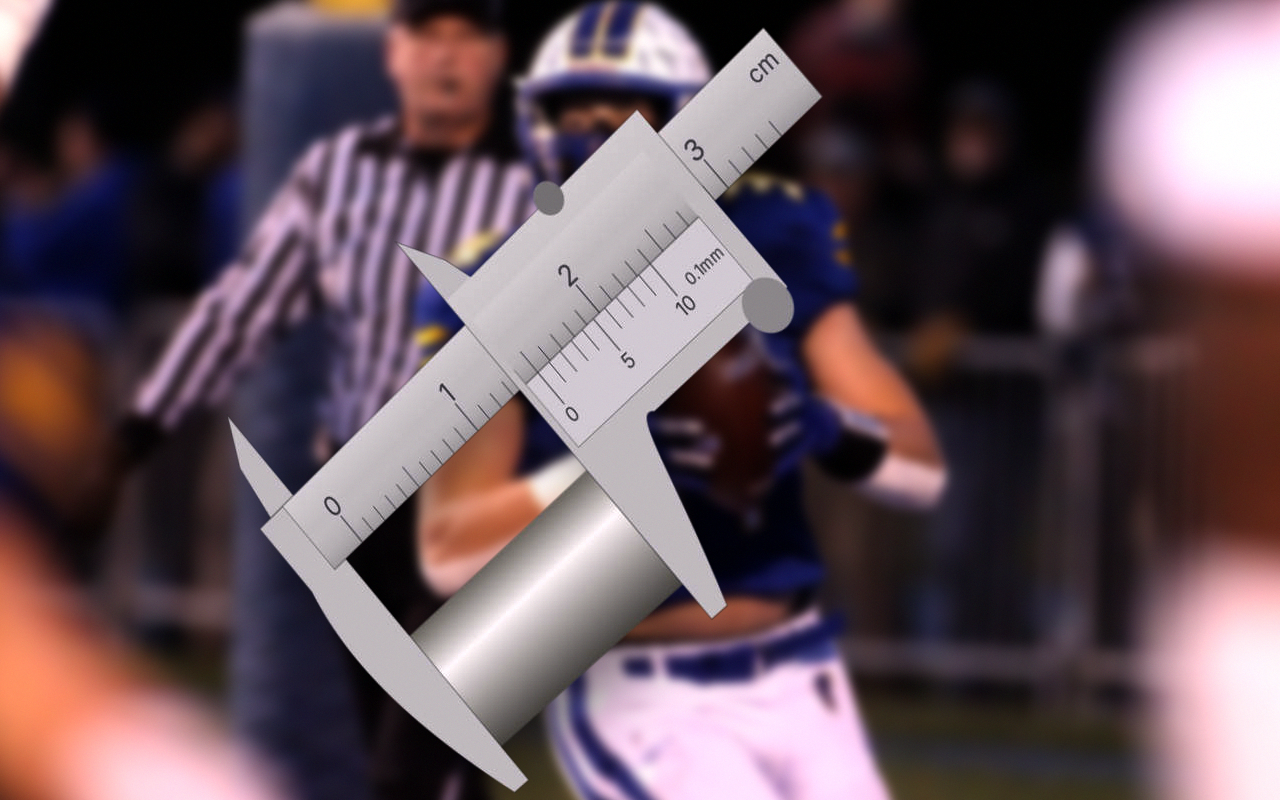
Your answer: 15.0mm
